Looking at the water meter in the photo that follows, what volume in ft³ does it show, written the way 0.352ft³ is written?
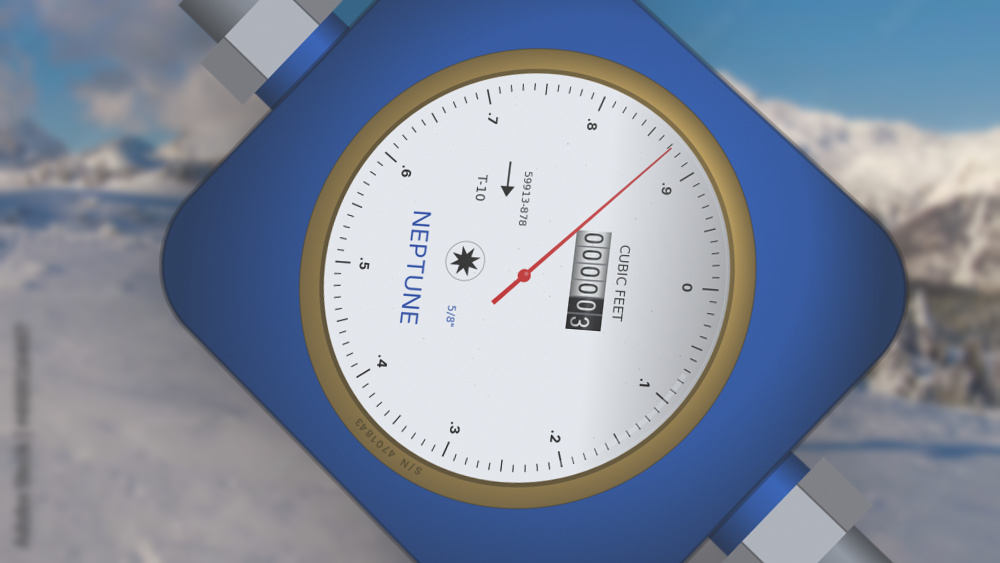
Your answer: 2.87ft³
